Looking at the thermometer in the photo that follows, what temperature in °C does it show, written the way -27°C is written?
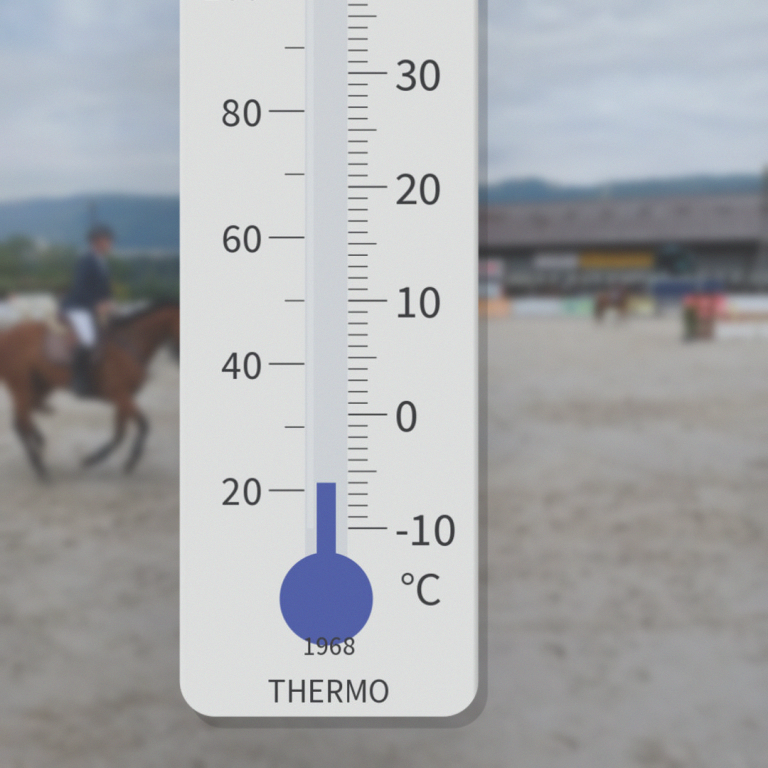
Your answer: -6°C
